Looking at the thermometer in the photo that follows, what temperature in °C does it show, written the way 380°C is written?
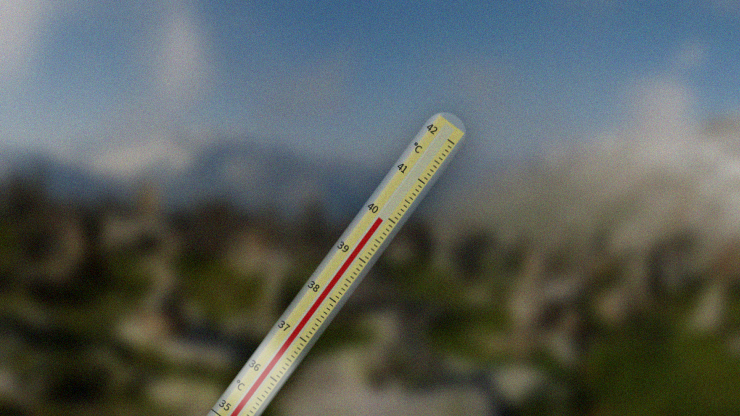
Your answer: 39.9°C
